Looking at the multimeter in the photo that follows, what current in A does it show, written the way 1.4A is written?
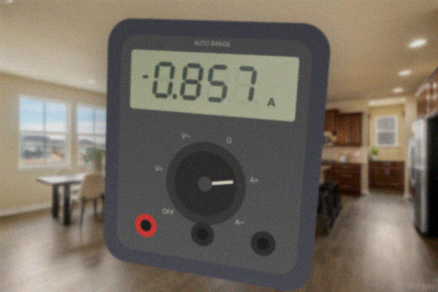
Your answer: -0.857A
